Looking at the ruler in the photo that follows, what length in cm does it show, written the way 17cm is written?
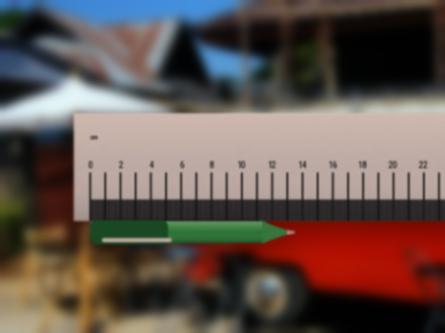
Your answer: 13.5cm
